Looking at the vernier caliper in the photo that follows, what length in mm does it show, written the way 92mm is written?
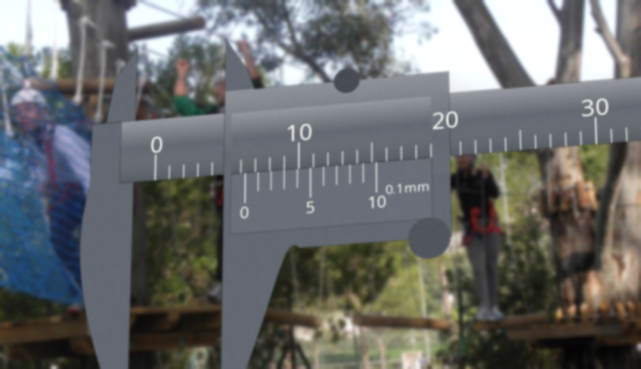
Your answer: 6.3mm
